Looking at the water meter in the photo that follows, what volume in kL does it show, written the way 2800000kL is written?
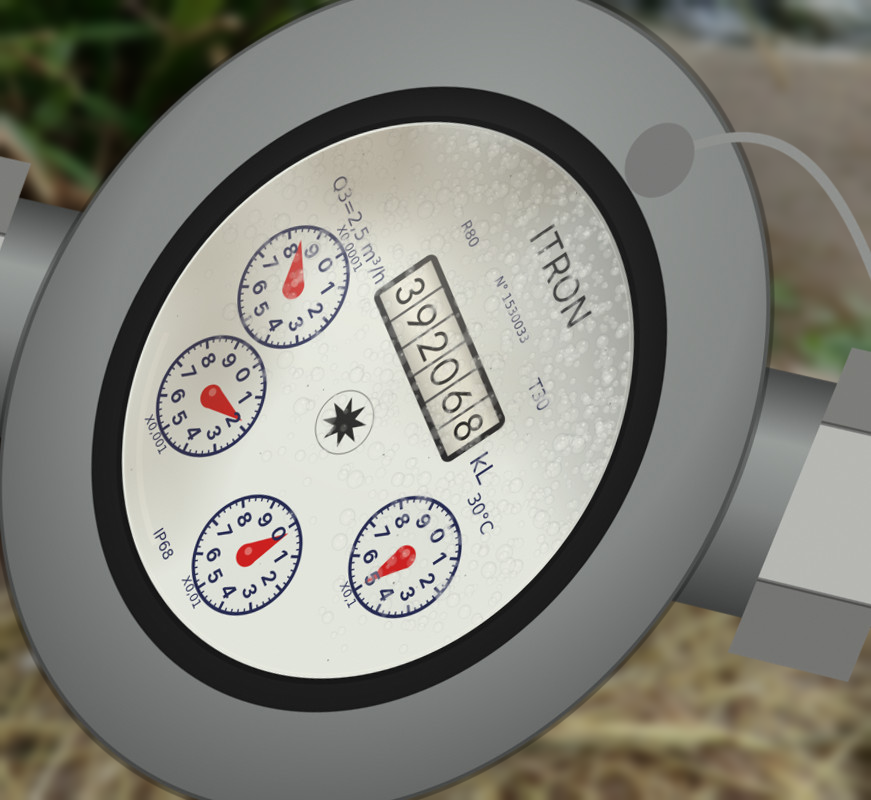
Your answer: 392068.5018kL
